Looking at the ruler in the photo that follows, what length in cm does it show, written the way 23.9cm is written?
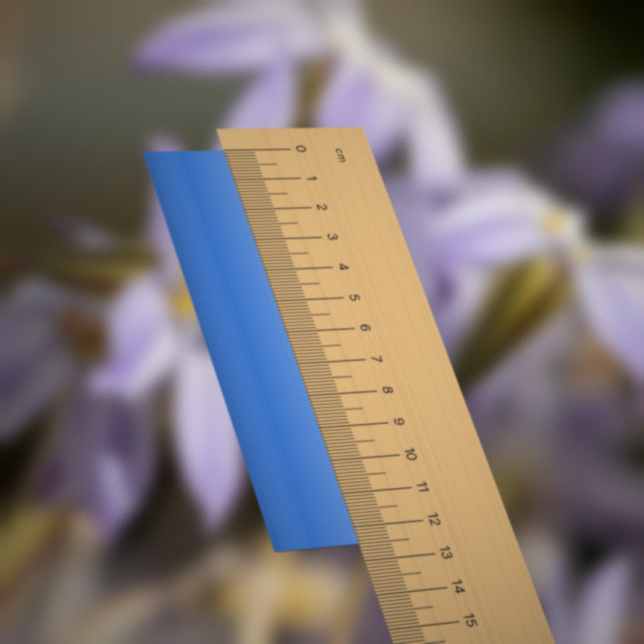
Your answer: 12.5cm
